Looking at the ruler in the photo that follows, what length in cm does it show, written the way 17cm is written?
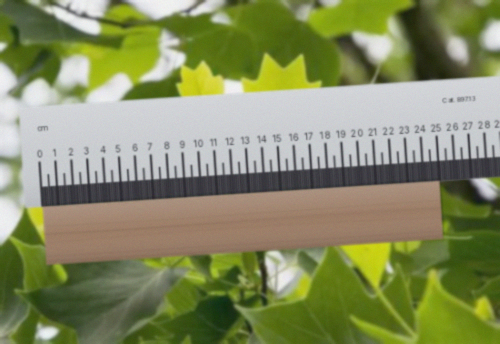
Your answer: 25cm
